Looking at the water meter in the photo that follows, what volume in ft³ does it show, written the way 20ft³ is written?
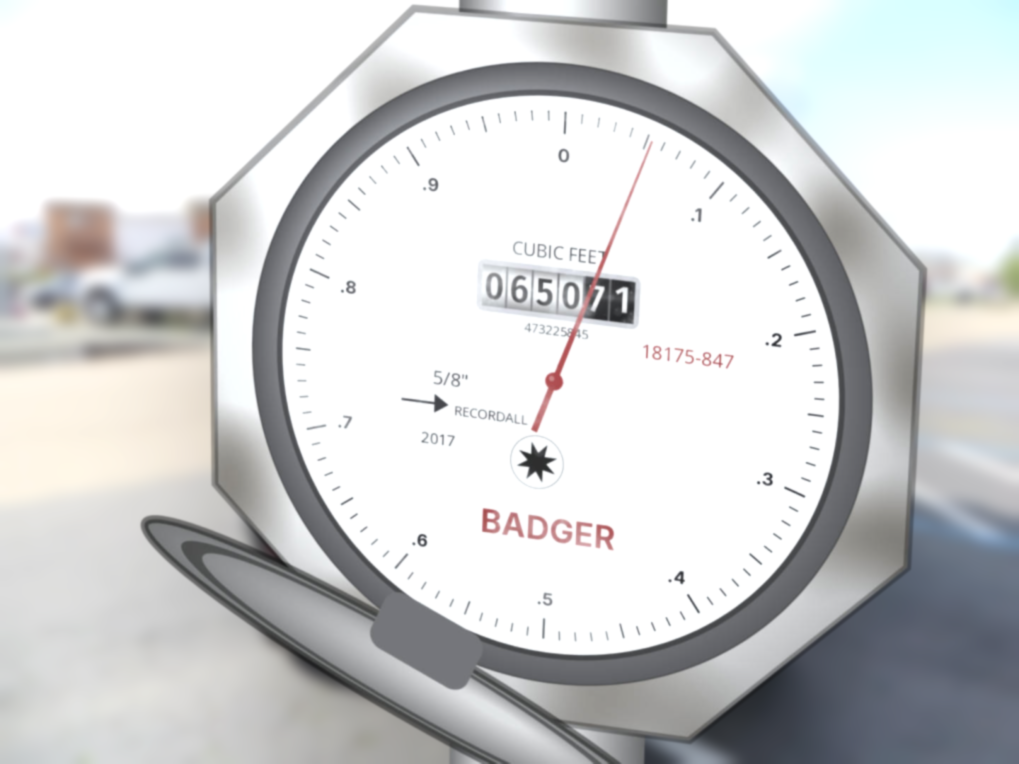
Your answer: 65071.05ft³
